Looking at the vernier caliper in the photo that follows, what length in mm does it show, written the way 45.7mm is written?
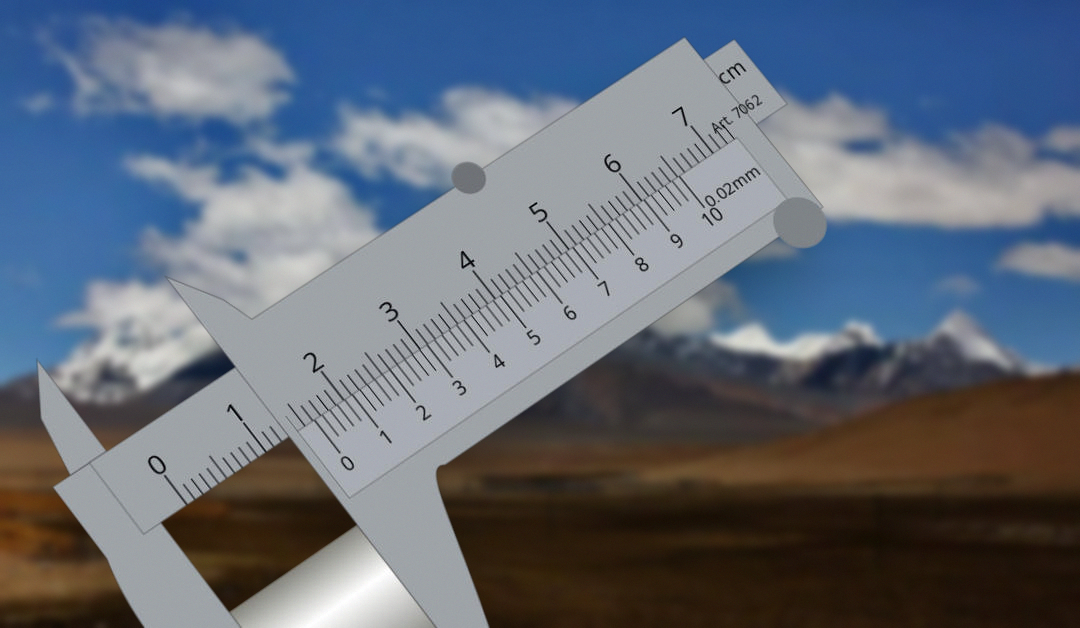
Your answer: 16.2mm
